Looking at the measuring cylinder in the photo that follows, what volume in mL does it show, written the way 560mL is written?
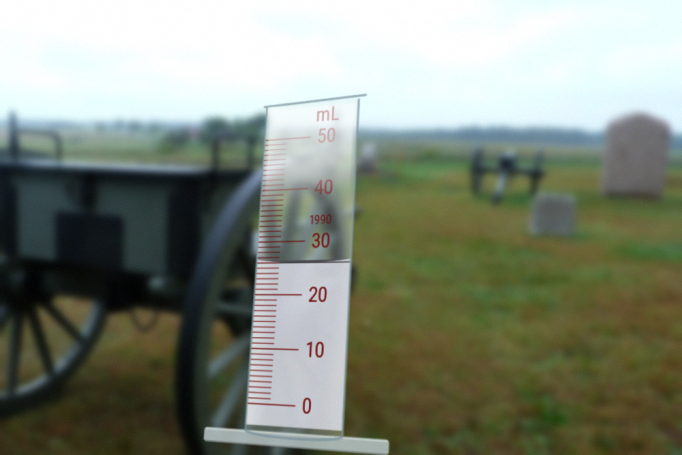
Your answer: 26mL
